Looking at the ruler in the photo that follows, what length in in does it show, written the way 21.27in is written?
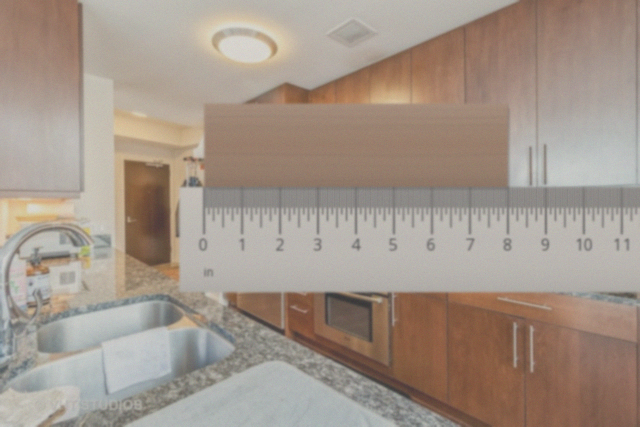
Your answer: 8in
